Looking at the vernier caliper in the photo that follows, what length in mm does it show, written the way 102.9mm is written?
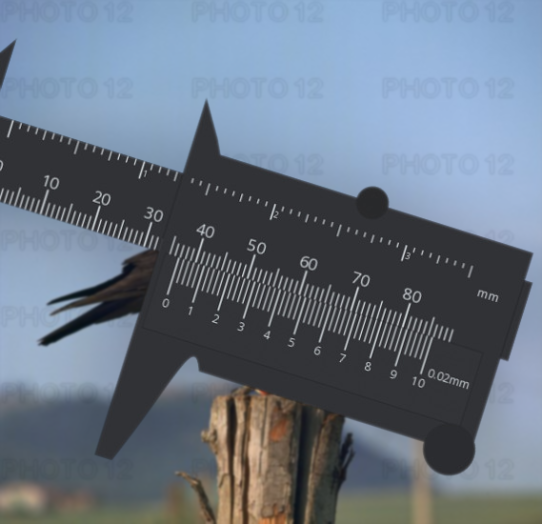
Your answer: 36.8mm
